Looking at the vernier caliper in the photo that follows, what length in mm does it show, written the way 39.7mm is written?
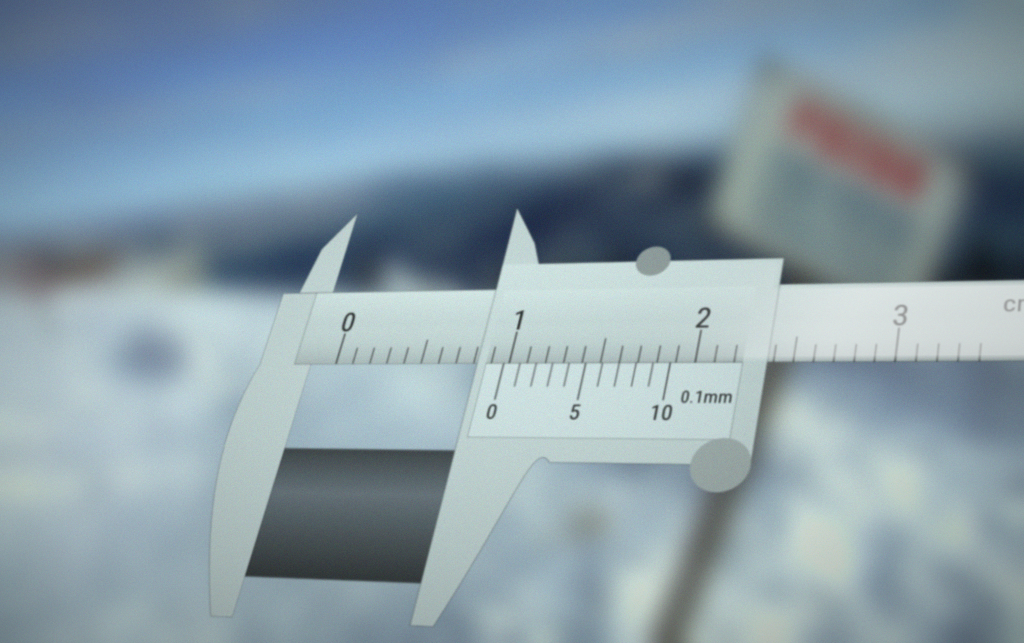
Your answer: 9.7mm
